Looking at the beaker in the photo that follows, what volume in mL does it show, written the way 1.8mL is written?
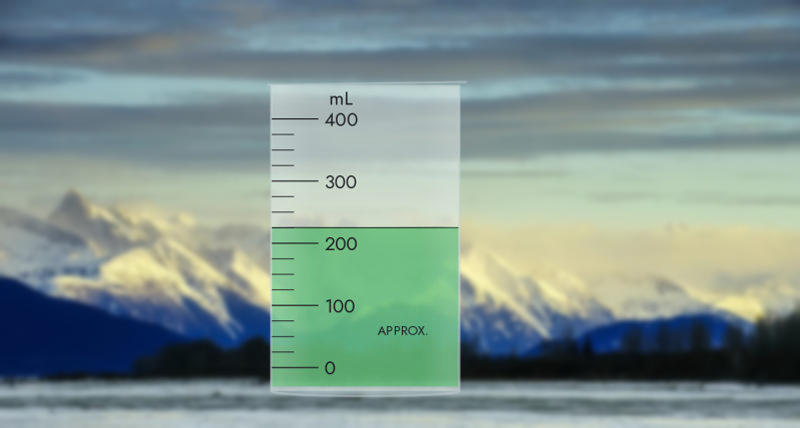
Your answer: 225mL
